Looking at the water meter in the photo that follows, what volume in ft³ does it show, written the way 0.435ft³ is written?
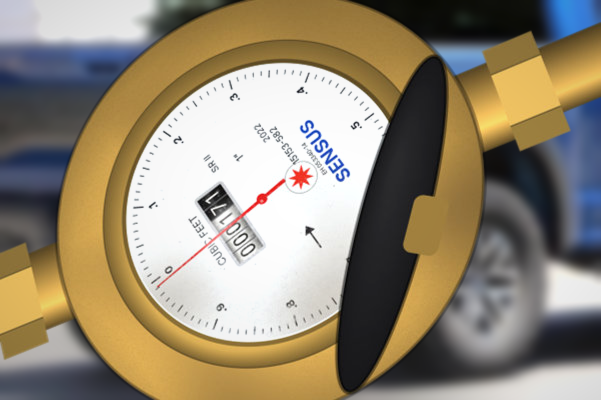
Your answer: 170.99ft³
